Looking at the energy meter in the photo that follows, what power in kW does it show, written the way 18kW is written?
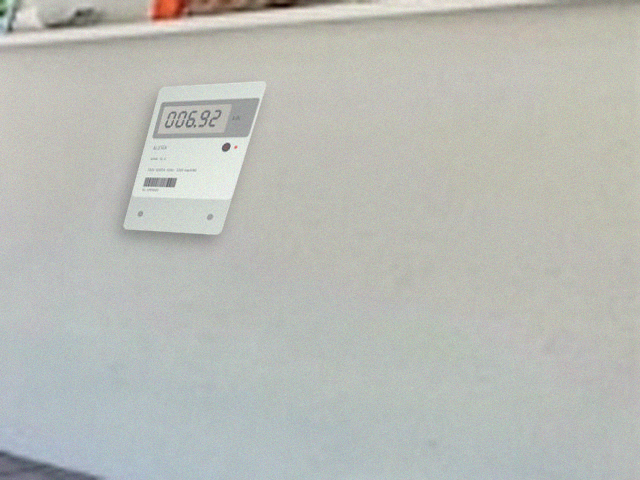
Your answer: 6.92kW
